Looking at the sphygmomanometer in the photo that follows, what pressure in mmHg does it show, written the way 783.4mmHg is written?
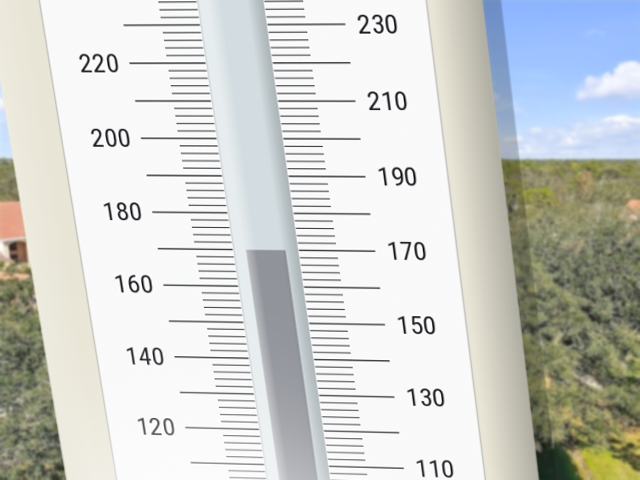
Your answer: 170mmHg
